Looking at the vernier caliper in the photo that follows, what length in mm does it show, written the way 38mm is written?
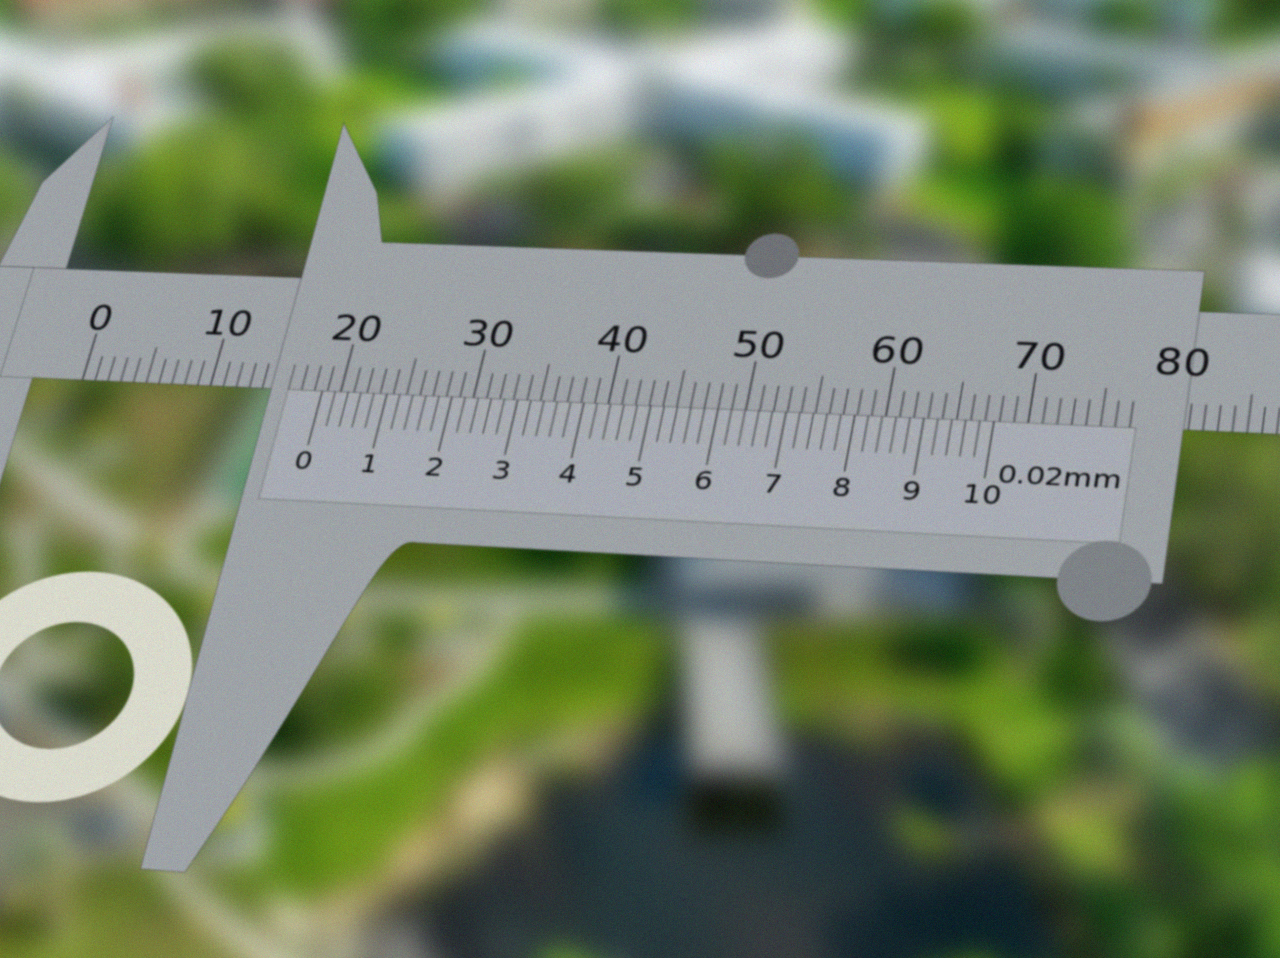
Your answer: 18.6mm
